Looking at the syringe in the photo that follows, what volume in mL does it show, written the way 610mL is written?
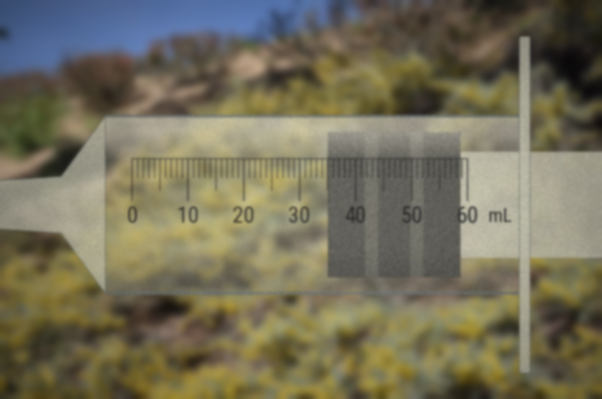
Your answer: 35mL
